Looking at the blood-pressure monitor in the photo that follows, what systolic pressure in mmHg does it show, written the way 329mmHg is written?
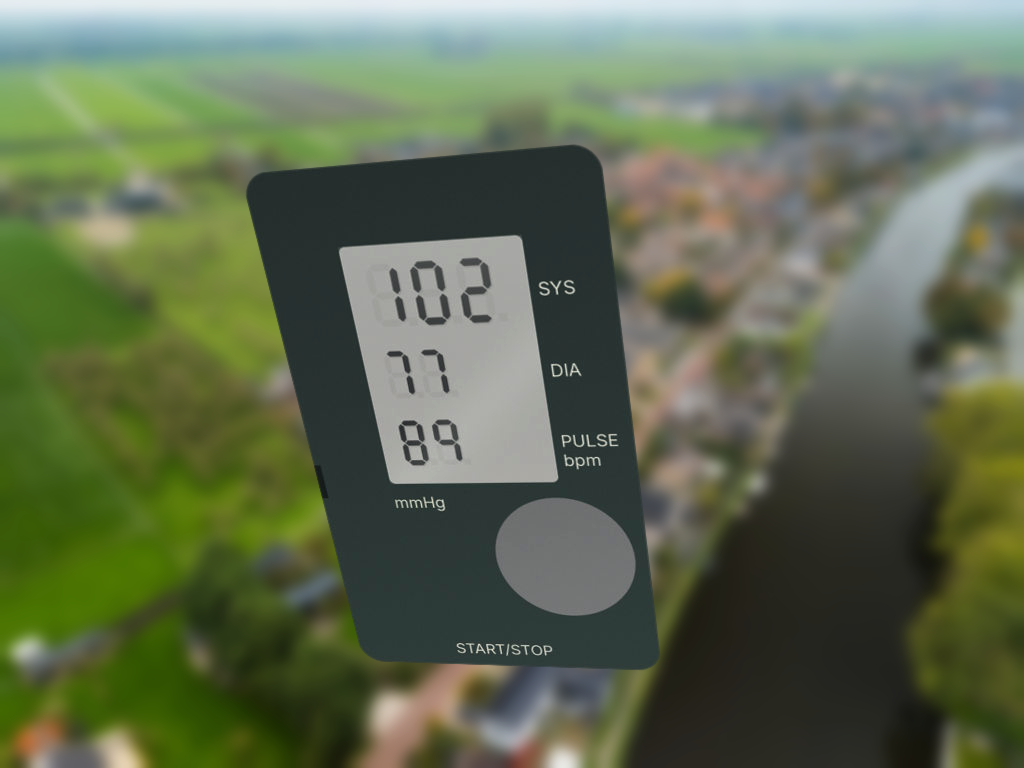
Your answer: 102mmHg
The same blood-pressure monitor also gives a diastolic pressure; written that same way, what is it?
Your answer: 77mmHg
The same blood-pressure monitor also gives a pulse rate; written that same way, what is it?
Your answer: 89bpm
